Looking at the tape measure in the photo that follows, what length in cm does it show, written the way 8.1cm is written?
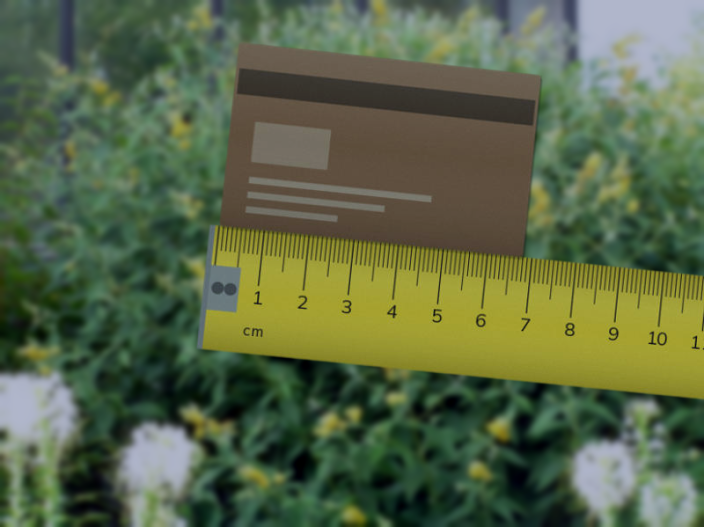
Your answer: 6.8cm
